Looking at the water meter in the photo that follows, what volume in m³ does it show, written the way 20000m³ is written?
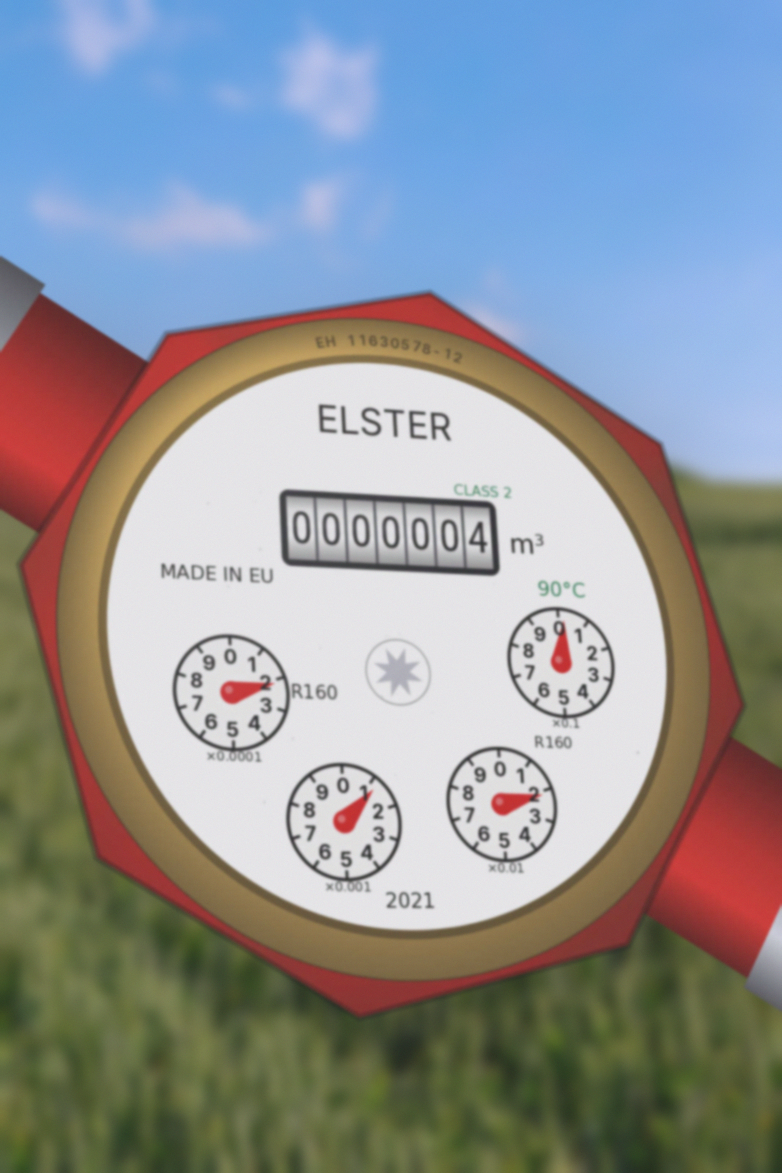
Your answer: 4.0212m³
